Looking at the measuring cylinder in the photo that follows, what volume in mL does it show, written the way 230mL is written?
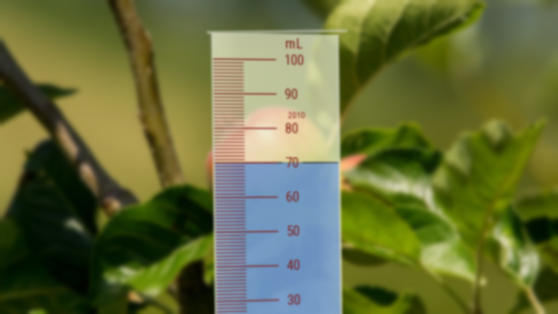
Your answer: 70mL
